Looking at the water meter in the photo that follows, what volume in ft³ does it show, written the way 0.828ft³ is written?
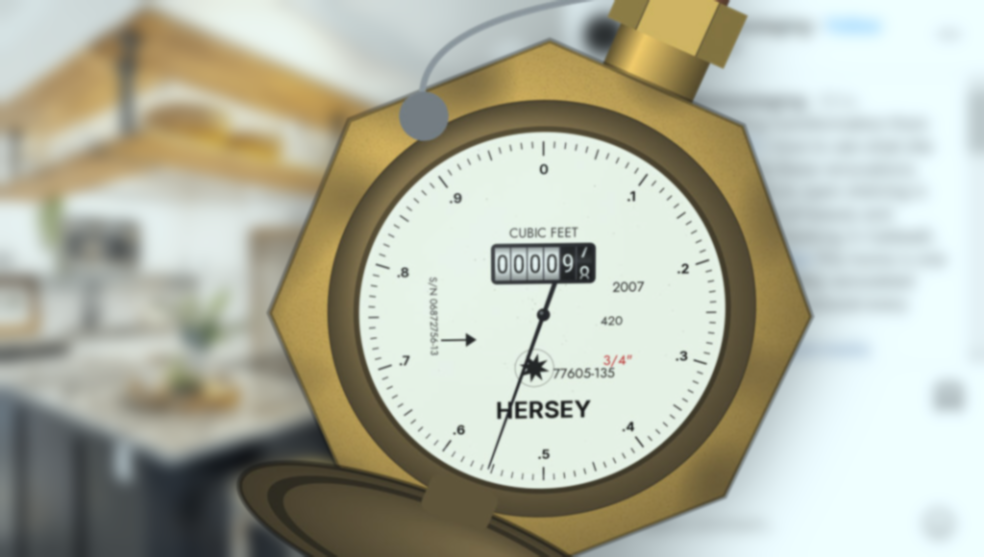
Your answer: 97.55ft³
